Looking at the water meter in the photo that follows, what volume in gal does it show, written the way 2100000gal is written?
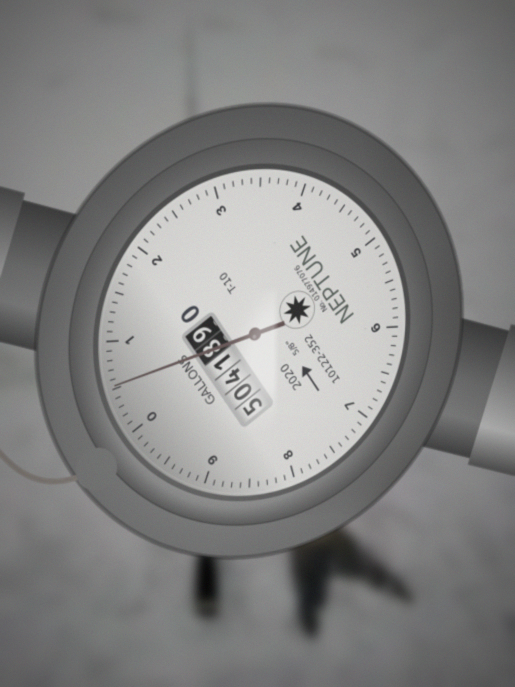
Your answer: 5041890.5gal
